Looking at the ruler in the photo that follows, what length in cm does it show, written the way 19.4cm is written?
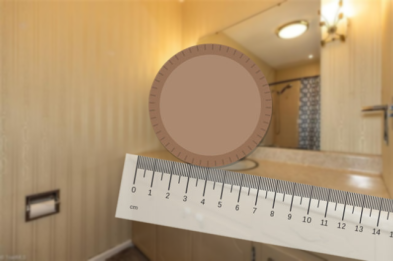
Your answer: 7cm
